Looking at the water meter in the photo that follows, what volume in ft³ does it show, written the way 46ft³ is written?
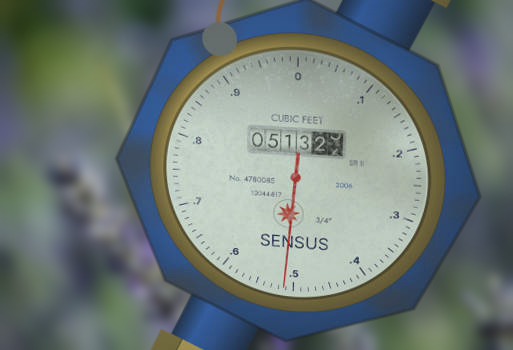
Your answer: 51325.51ft³
